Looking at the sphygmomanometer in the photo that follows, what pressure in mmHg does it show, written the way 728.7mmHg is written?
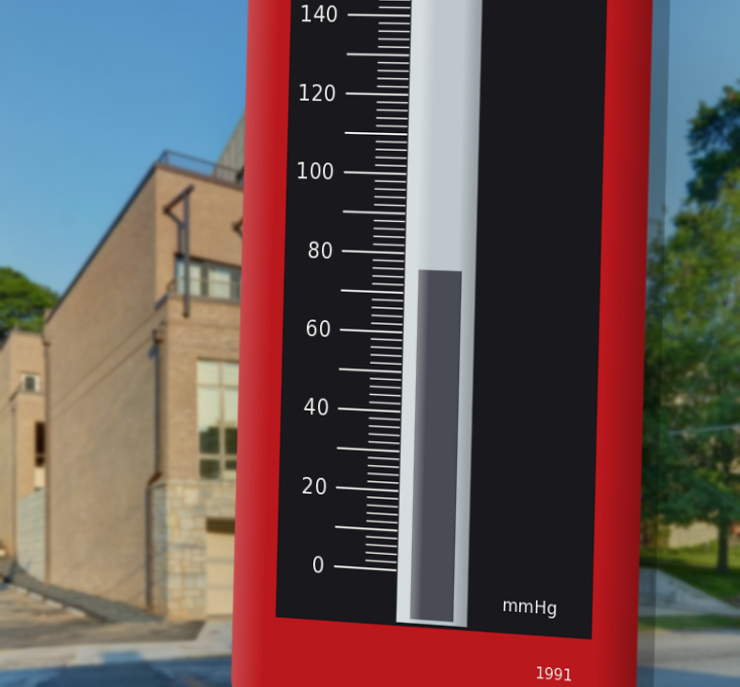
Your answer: 76mmHg
